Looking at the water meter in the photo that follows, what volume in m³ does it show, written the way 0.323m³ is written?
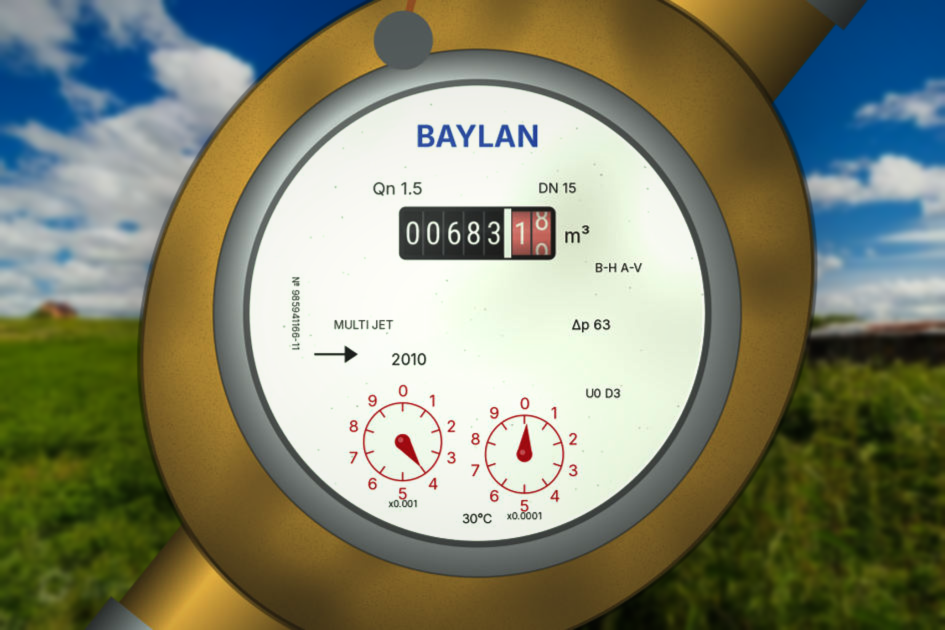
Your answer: 683.1840m³
